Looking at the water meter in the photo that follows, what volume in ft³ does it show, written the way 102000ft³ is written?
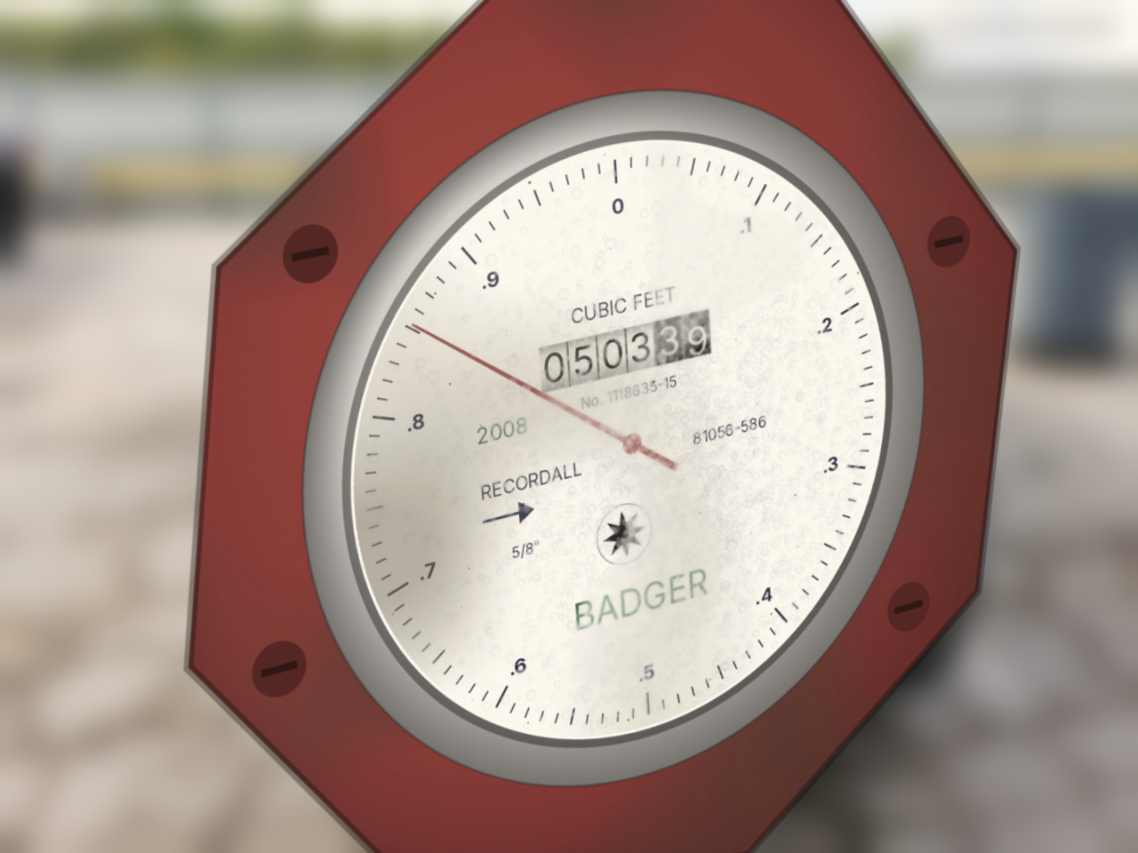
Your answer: 50338.85ft³
